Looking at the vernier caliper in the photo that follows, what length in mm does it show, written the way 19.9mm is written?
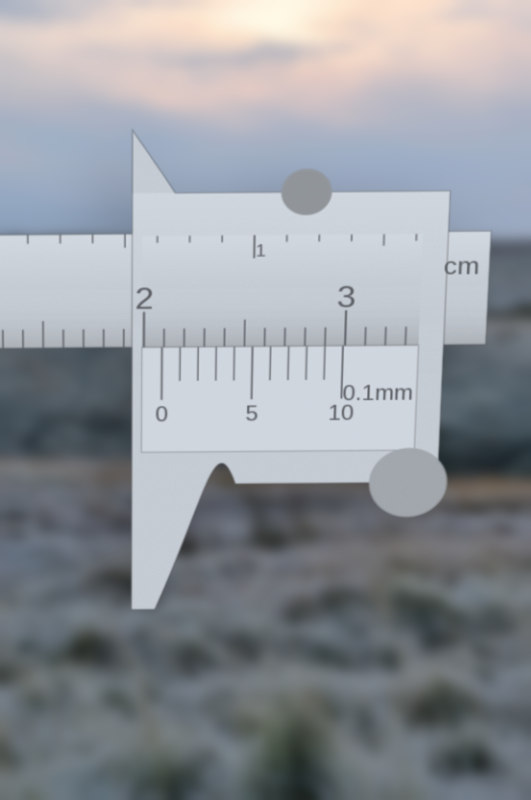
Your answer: 20.9mm
